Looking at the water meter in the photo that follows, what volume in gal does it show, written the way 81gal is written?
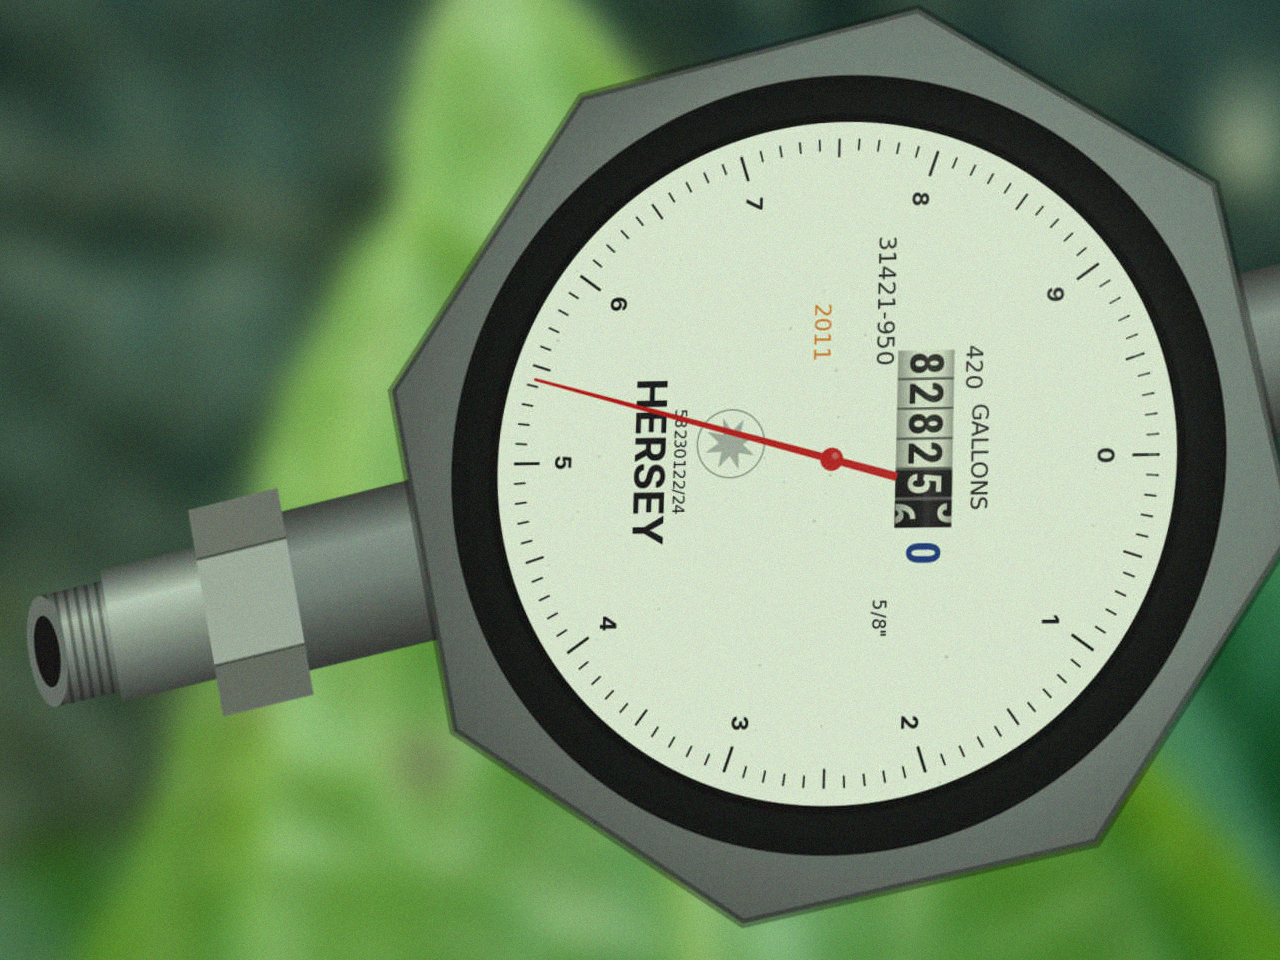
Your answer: 8282555.4gal
